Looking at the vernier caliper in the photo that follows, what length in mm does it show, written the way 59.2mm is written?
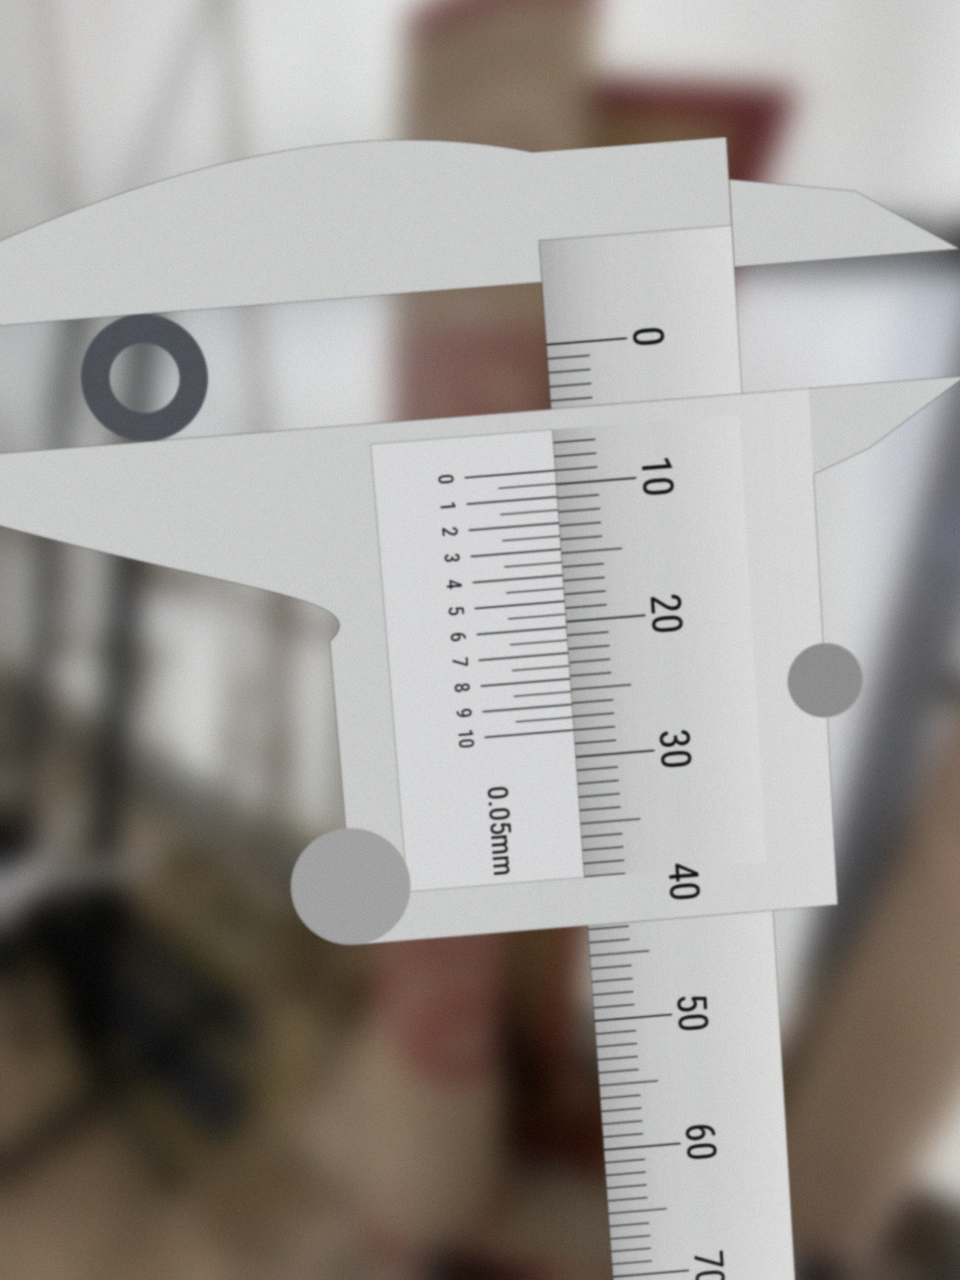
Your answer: 9.0mm
